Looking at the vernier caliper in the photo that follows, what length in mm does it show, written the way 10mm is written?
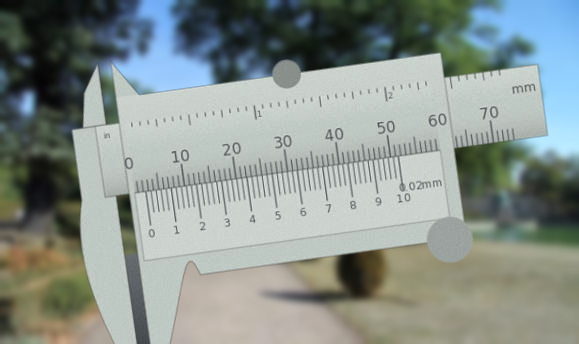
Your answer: 2.5mm
